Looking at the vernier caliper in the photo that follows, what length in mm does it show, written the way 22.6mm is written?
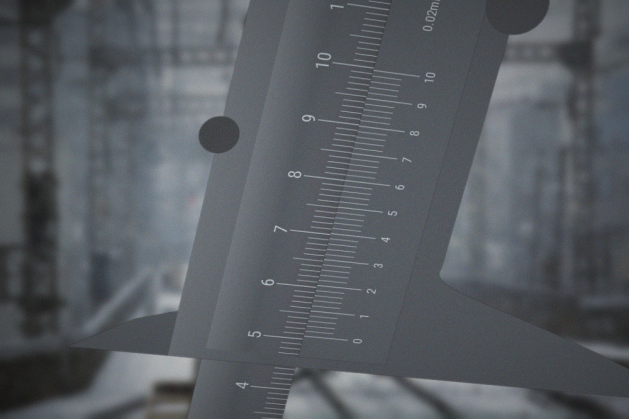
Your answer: 50.6mm
